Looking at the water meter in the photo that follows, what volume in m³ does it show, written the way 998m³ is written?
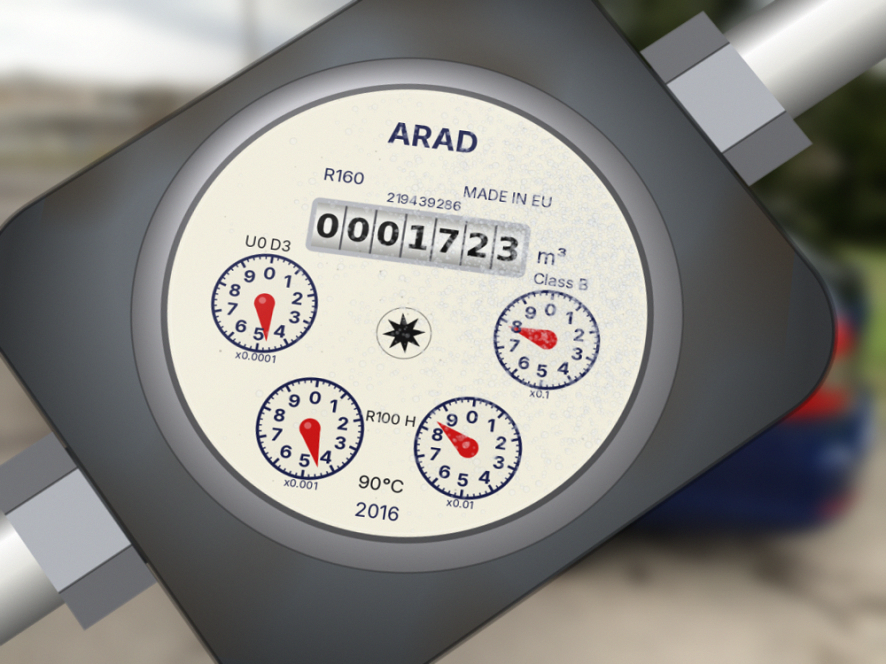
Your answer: 1723.7844m³
